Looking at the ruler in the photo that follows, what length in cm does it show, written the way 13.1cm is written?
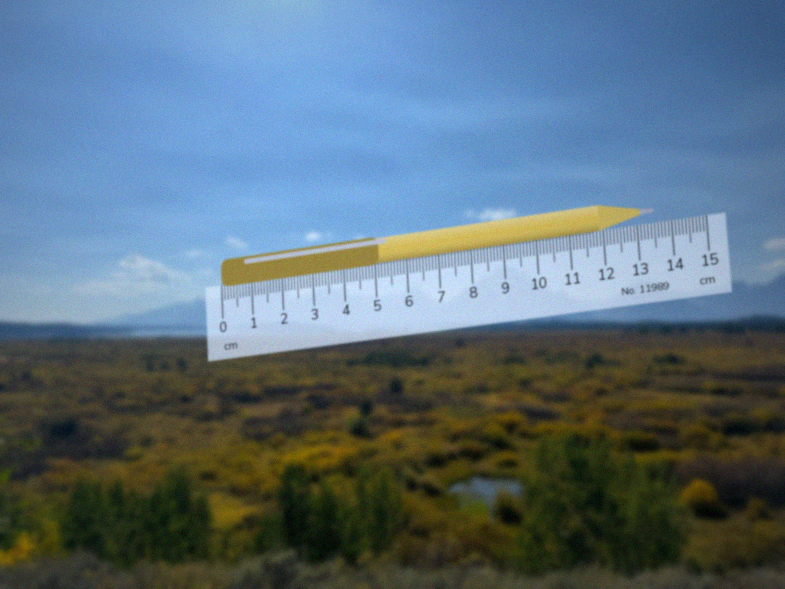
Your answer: 13.5cm
